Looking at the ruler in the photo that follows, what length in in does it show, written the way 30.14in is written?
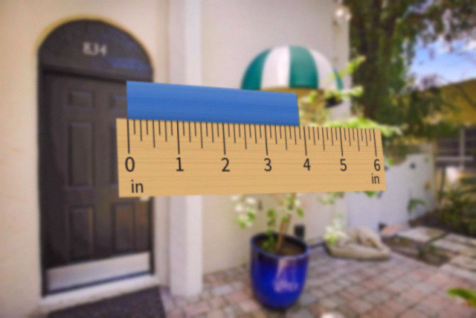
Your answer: 3.875in
